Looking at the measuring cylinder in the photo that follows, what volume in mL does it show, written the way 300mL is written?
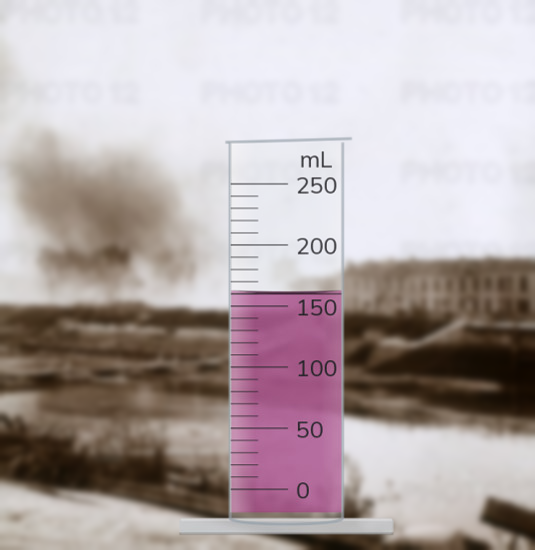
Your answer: 160mL
